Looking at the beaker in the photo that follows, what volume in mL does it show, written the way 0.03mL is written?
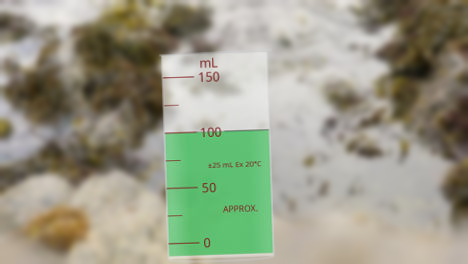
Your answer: 100mL
